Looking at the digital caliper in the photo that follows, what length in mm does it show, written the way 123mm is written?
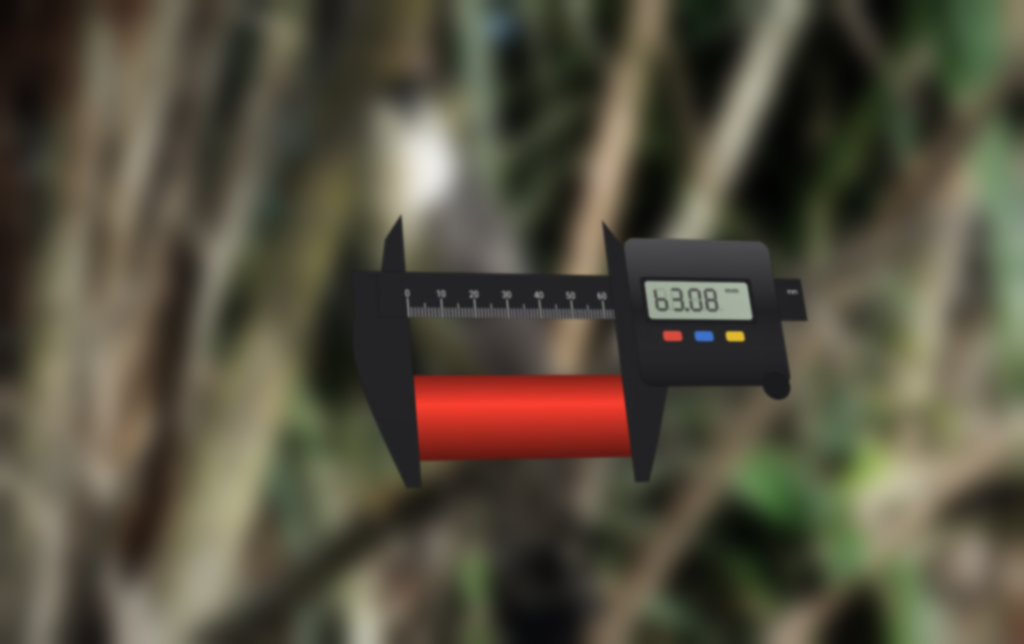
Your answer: 63.08mm
